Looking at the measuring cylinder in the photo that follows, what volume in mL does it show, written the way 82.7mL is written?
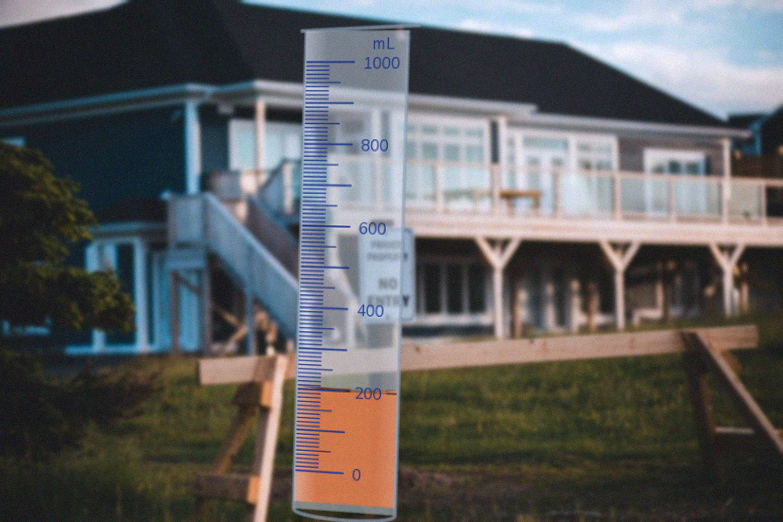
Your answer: 200mL
